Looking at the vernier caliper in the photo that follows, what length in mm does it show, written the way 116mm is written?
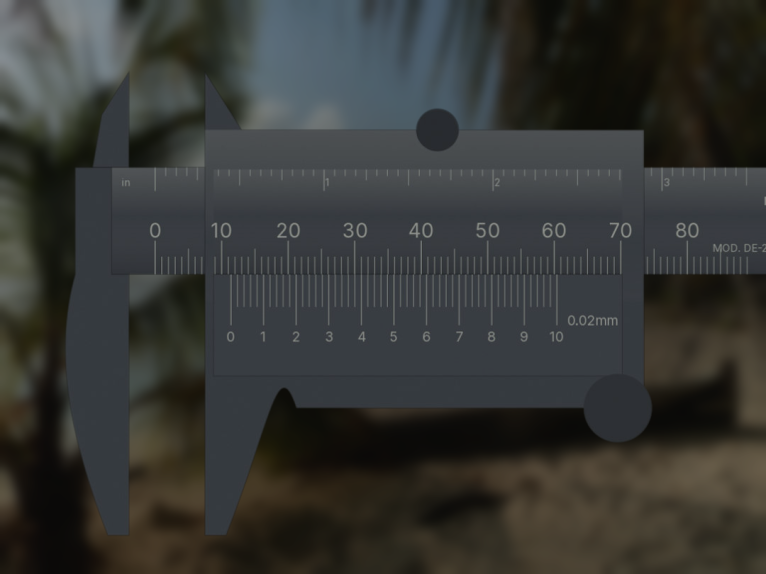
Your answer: 11.4mm
